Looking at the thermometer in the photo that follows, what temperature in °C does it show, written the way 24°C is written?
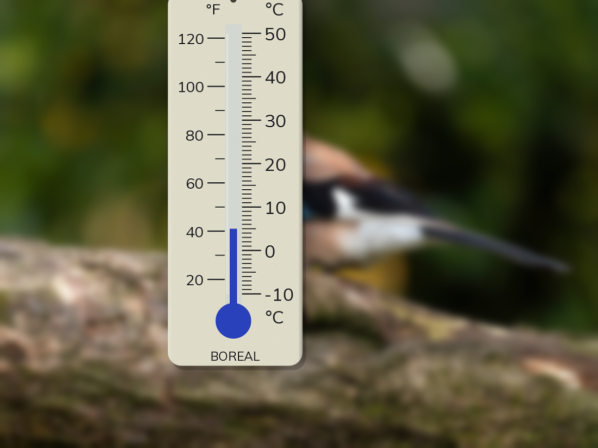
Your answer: 5°C
